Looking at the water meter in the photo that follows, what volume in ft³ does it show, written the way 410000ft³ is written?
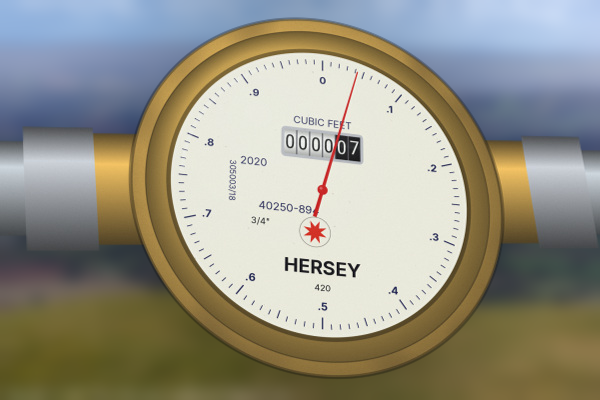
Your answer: 7.04ft³
